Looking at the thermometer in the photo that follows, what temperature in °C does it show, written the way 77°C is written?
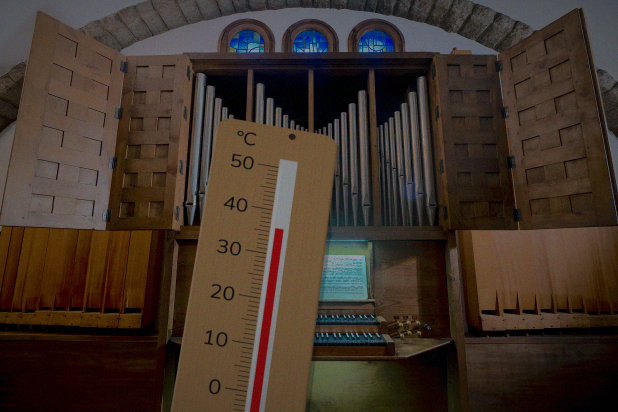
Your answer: 36°C
